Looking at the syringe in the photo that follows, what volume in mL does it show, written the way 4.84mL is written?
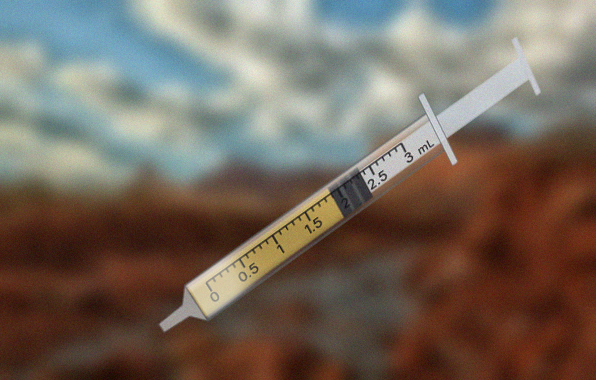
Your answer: 1.9mL
